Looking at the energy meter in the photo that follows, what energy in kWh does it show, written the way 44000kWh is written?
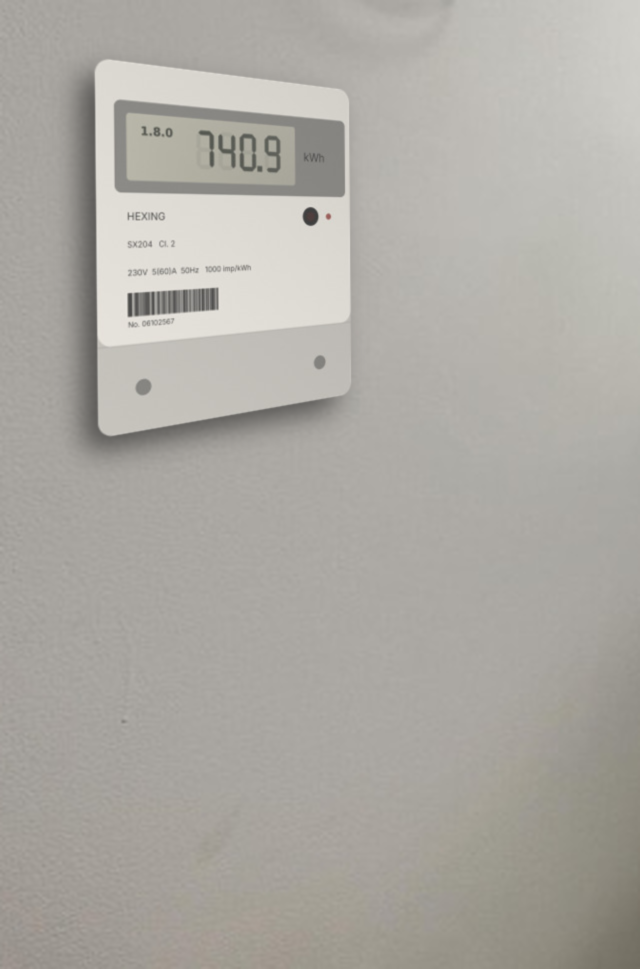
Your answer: 740.9kWh
